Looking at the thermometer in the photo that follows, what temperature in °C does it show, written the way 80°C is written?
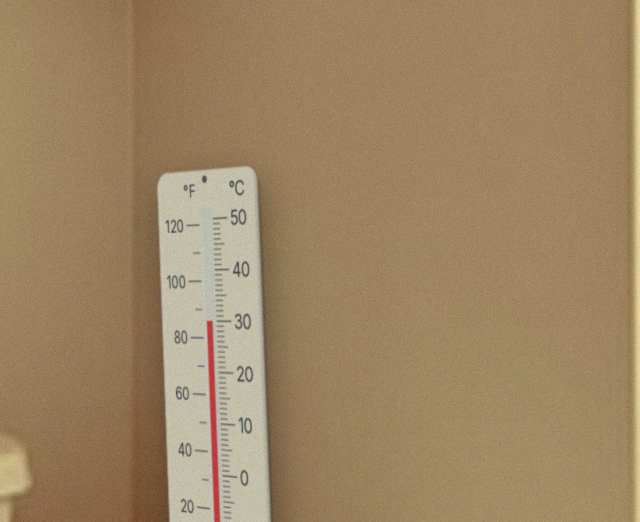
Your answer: 30°C
